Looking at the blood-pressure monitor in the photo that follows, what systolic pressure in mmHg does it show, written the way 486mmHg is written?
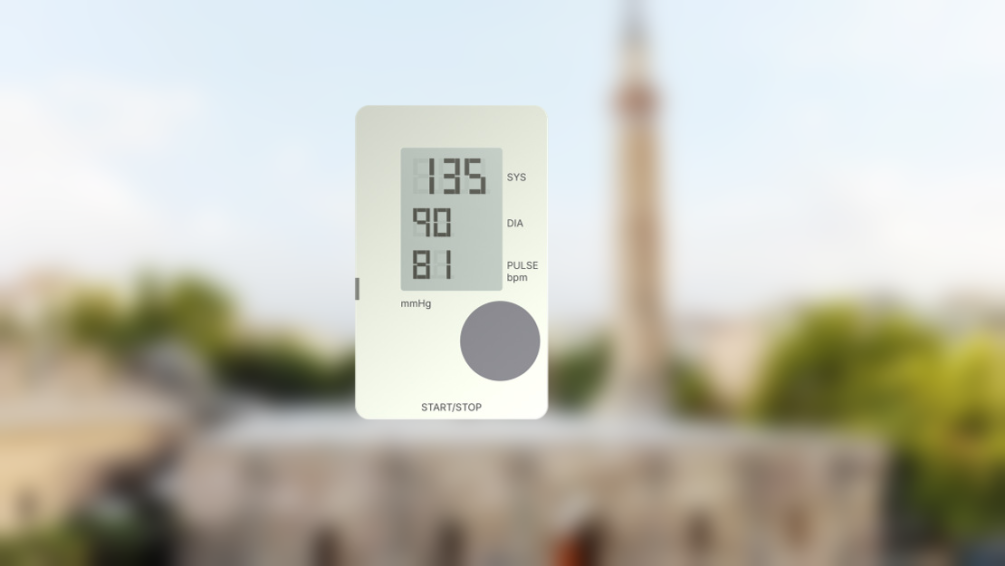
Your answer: 135mmHg
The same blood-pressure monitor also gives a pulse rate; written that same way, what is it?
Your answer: 81bpm
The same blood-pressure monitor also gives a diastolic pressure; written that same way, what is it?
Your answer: 90mmHg
